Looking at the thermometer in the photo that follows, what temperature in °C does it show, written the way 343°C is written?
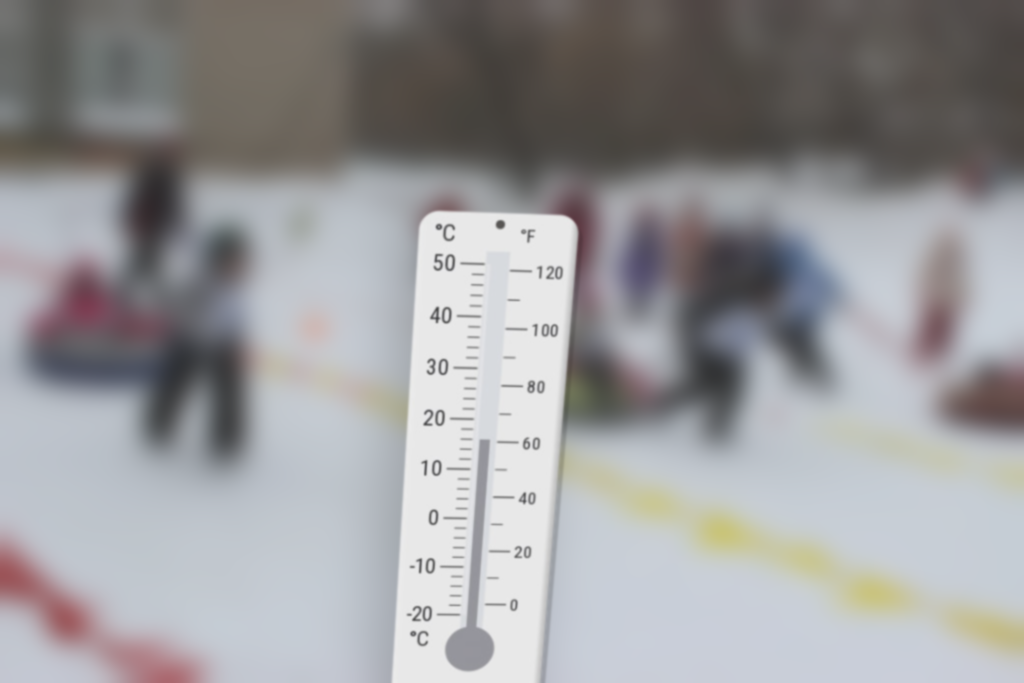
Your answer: 16°C
